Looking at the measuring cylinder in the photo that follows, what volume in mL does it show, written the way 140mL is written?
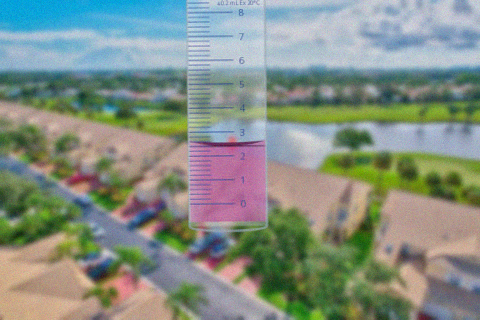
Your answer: 2.4mL
